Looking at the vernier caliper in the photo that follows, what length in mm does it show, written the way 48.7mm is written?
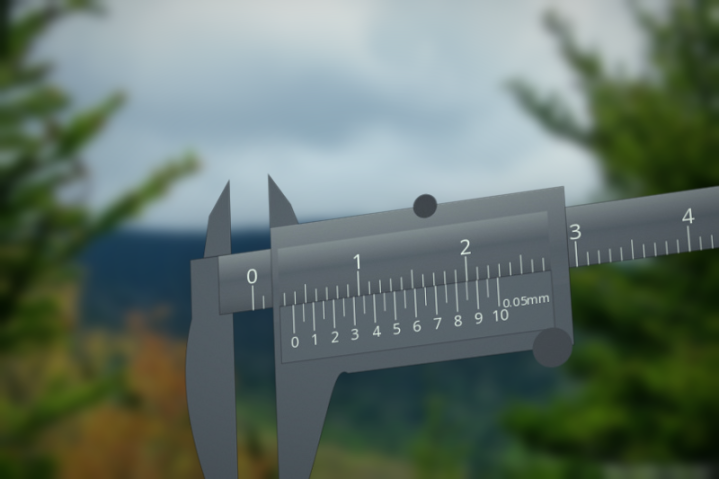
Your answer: 3.8mm
